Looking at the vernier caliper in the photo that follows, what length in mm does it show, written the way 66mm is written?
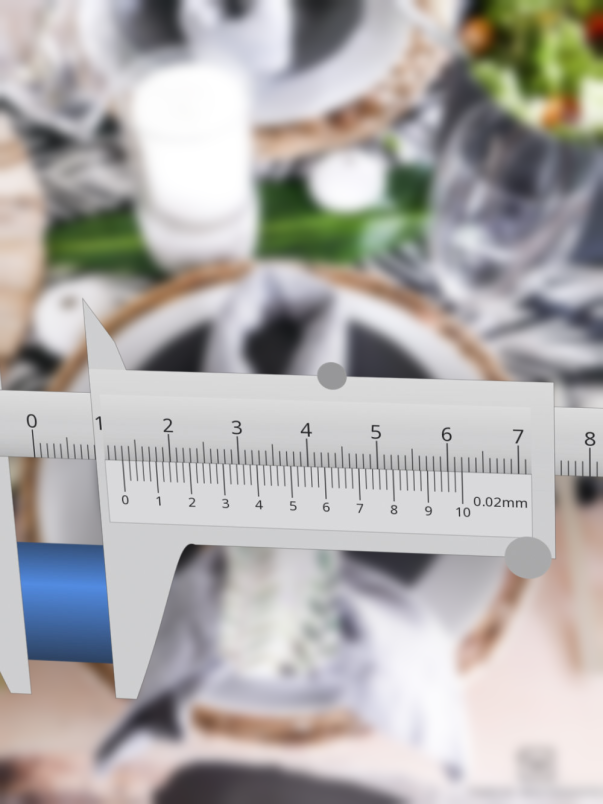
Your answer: 13.0mm
